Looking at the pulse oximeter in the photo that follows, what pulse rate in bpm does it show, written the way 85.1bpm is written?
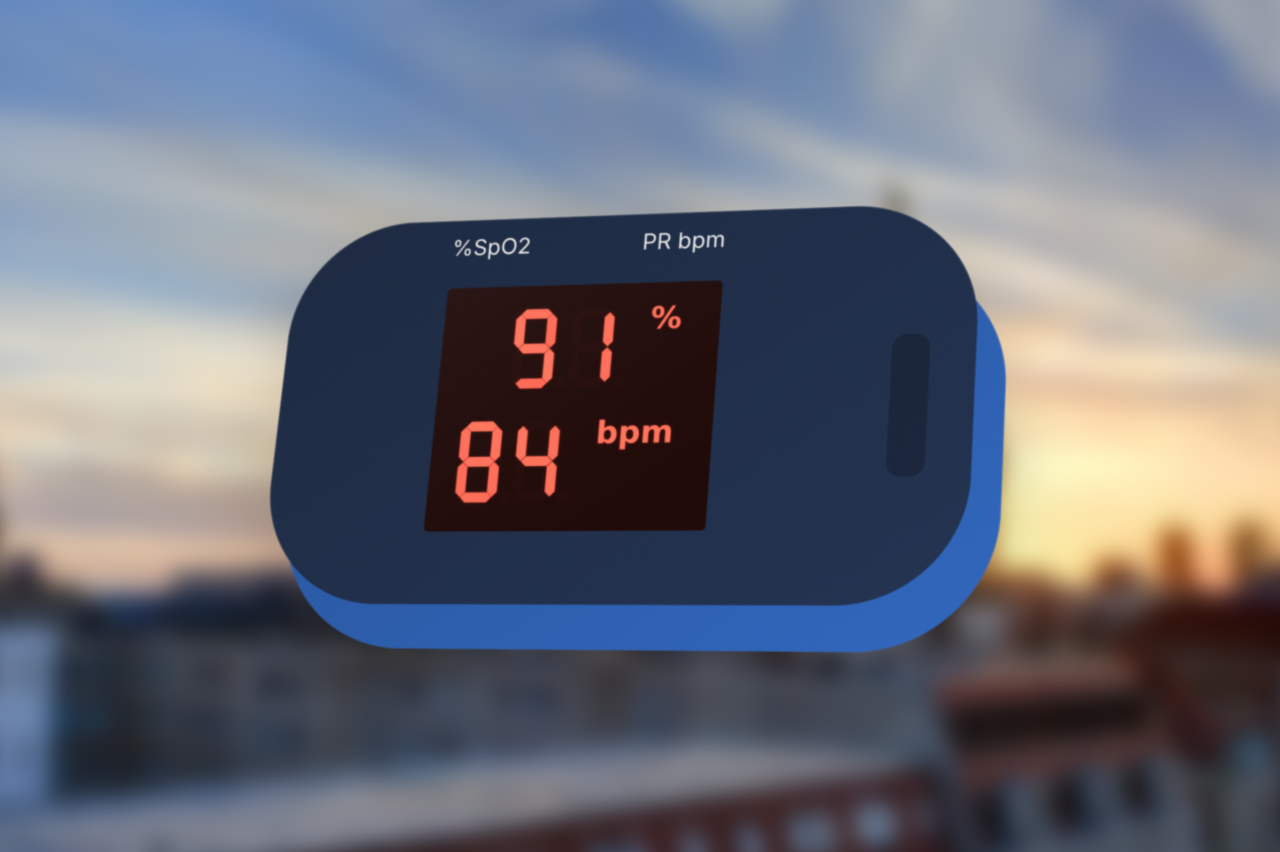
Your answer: 84bpm
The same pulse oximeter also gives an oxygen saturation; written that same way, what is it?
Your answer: 91%
